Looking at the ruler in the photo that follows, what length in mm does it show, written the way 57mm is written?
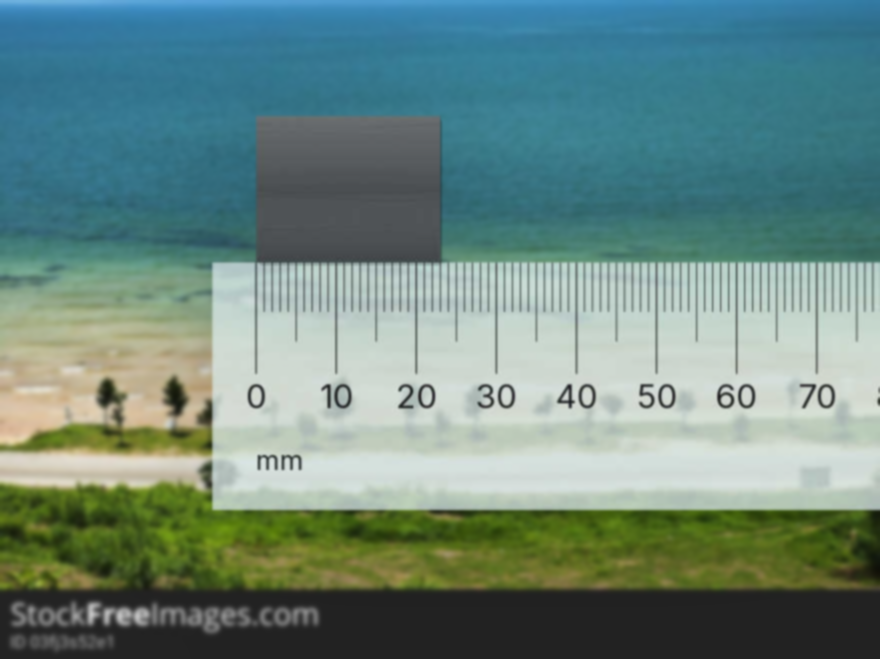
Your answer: 23mm
